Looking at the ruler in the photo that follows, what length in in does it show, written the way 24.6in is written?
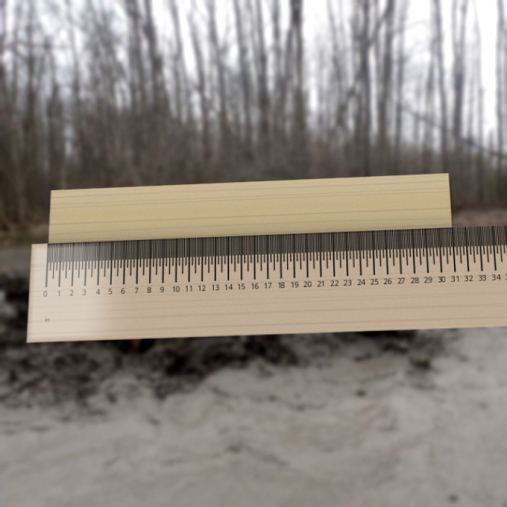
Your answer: 31in
